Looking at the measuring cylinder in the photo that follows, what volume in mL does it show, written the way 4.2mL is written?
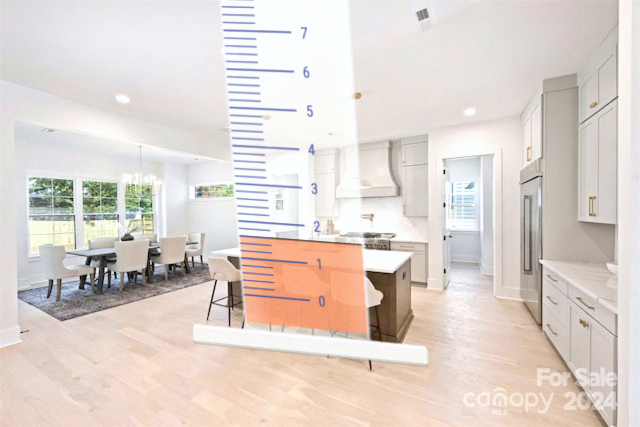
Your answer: 1.6mL
